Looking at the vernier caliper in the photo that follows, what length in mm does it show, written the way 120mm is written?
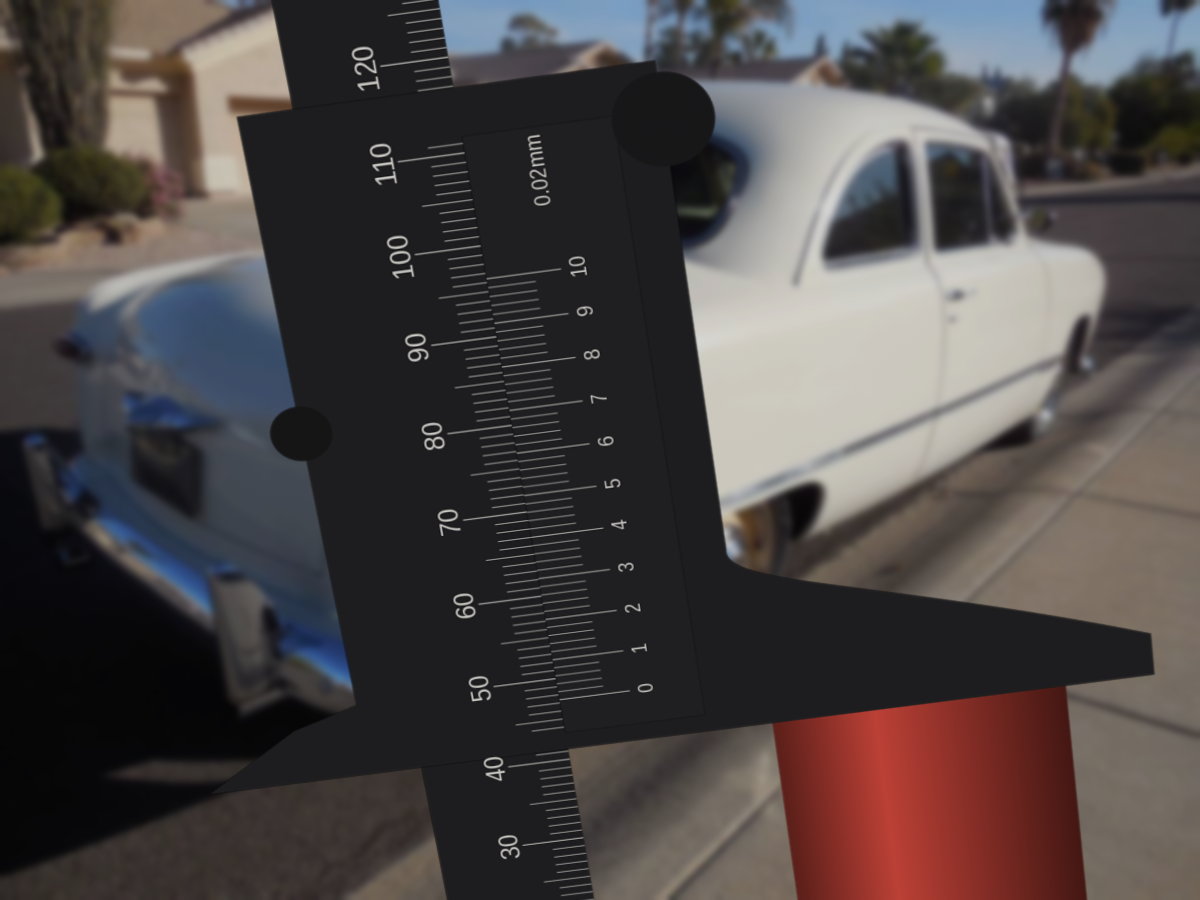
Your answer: 47.4mm
